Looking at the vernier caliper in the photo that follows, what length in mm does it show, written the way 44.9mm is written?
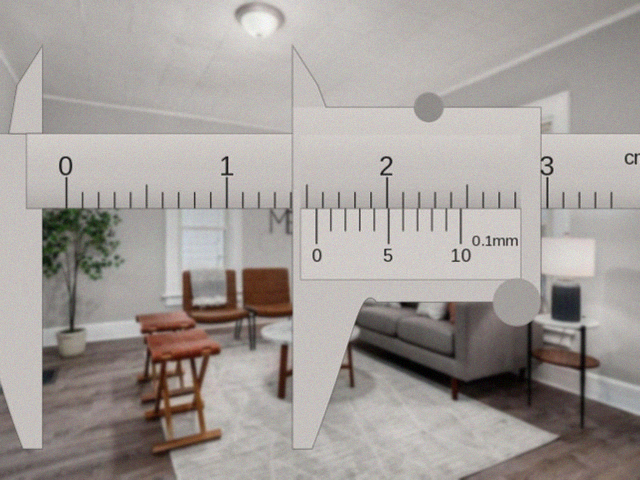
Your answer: 15.6mm
